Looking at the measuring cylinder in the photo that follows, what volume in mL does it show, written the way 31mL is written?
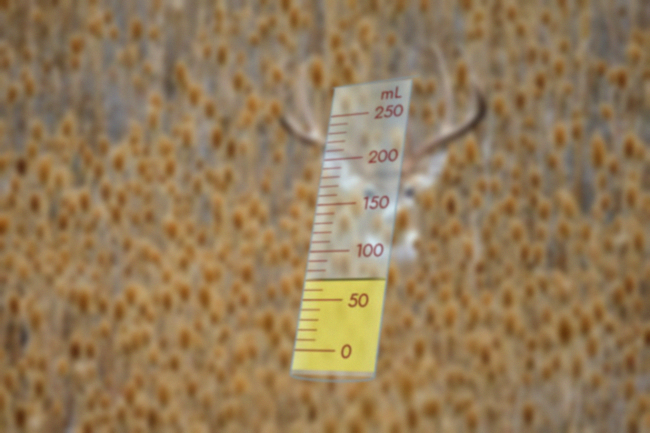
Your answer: 70mL
